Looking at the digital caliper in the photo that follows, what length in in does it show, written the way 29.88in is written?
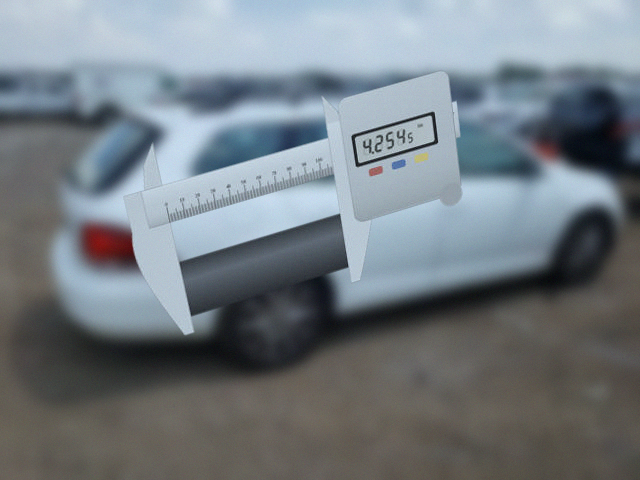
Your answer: 4.2545in
